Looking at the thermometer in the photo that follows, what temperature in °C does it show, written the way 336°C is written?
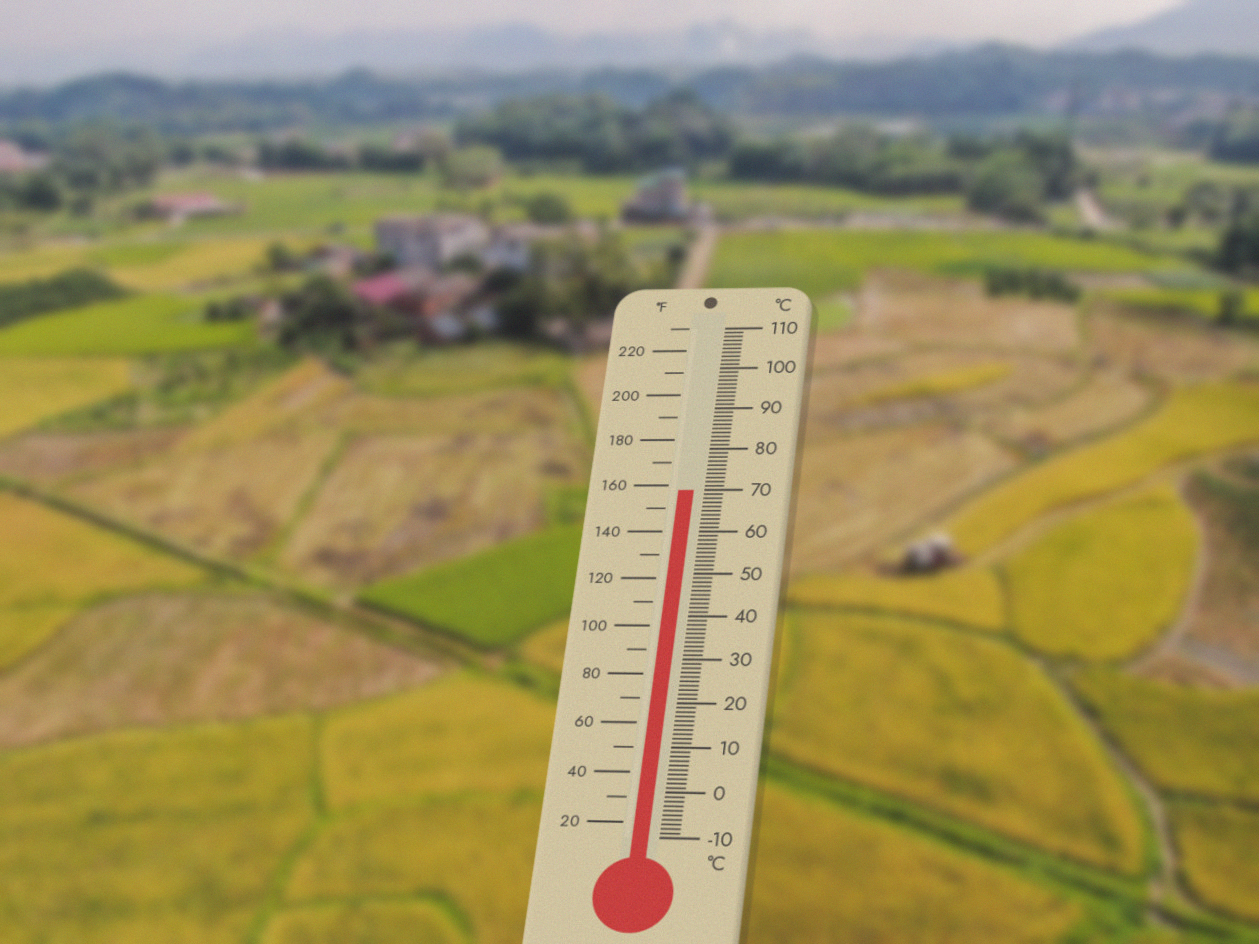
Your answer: 70°C
